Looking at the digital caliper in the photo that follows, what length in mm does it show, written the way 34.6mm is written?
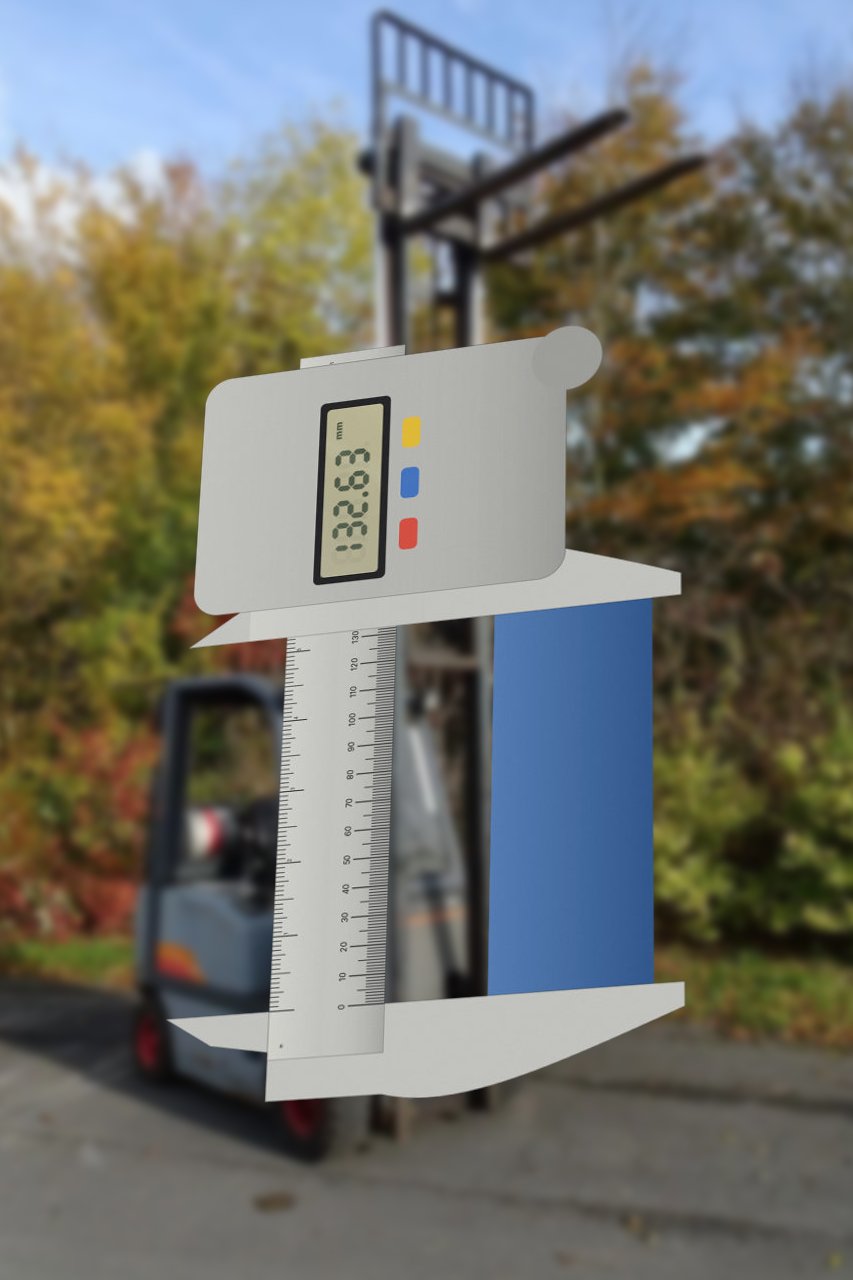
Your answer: 132.63mm
